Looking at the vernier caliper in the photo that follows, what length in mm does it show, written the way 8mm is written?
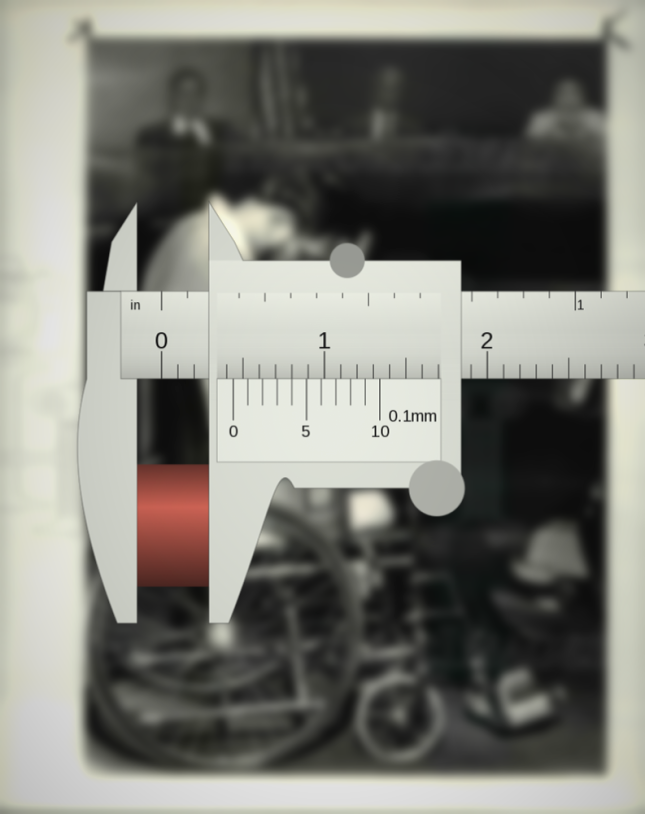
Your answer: 4.4mm
